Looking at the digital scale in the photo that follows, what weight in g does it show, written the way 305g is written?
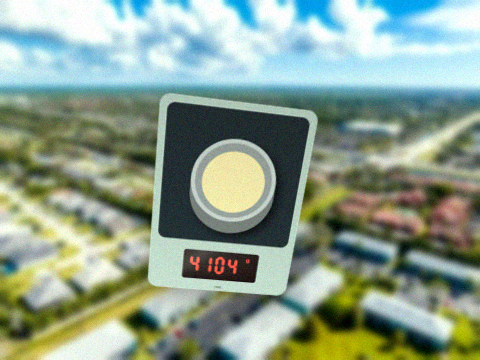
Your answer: 4104g
